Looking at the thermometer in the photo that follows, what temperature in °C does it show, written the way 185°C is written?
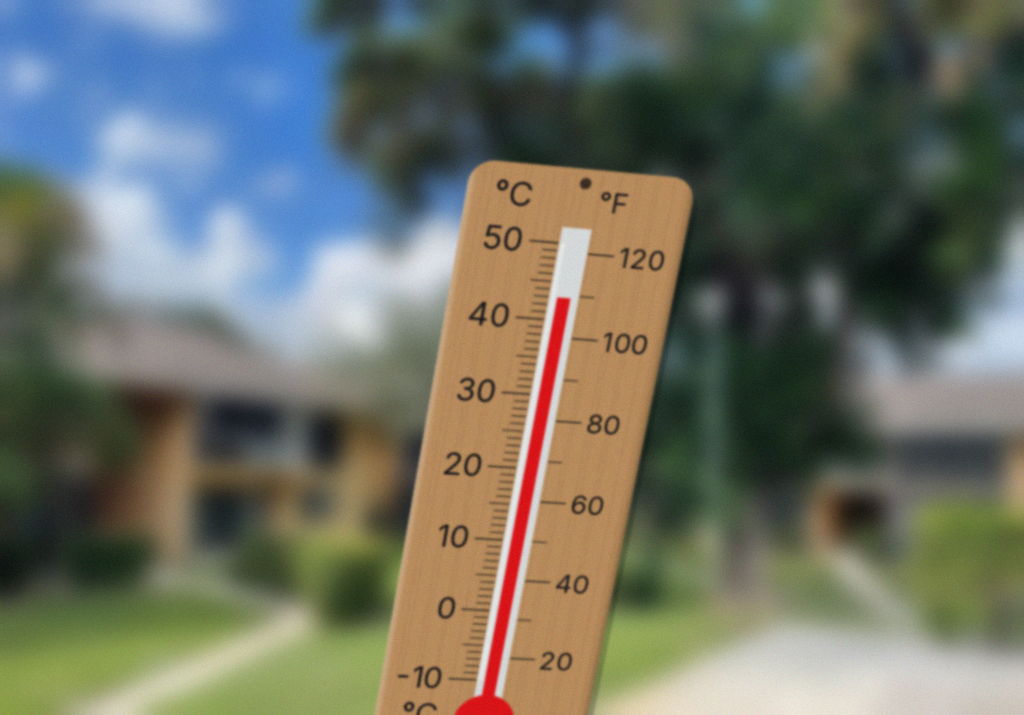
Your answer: 43°C
